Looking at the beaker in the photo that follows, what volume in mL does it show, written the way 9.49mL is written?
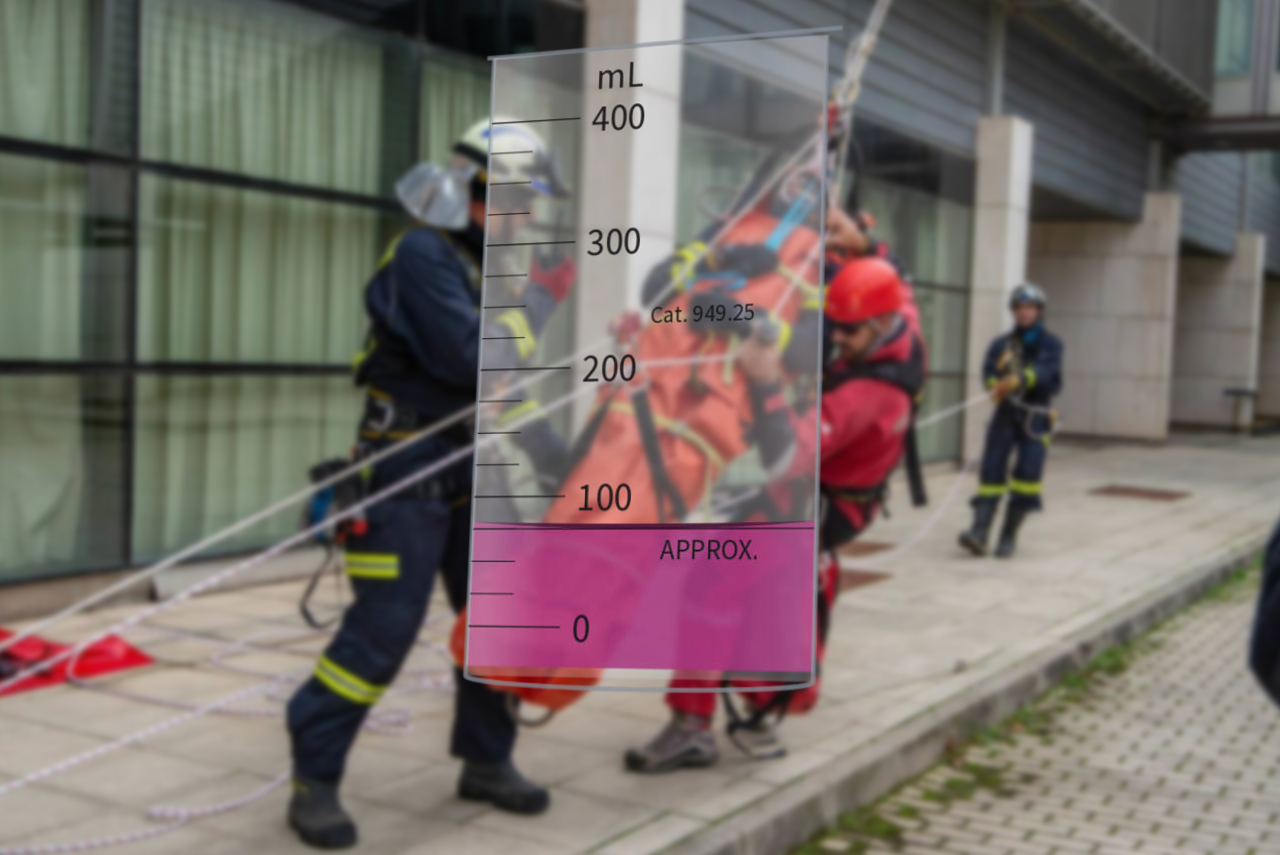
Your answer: 75mL
